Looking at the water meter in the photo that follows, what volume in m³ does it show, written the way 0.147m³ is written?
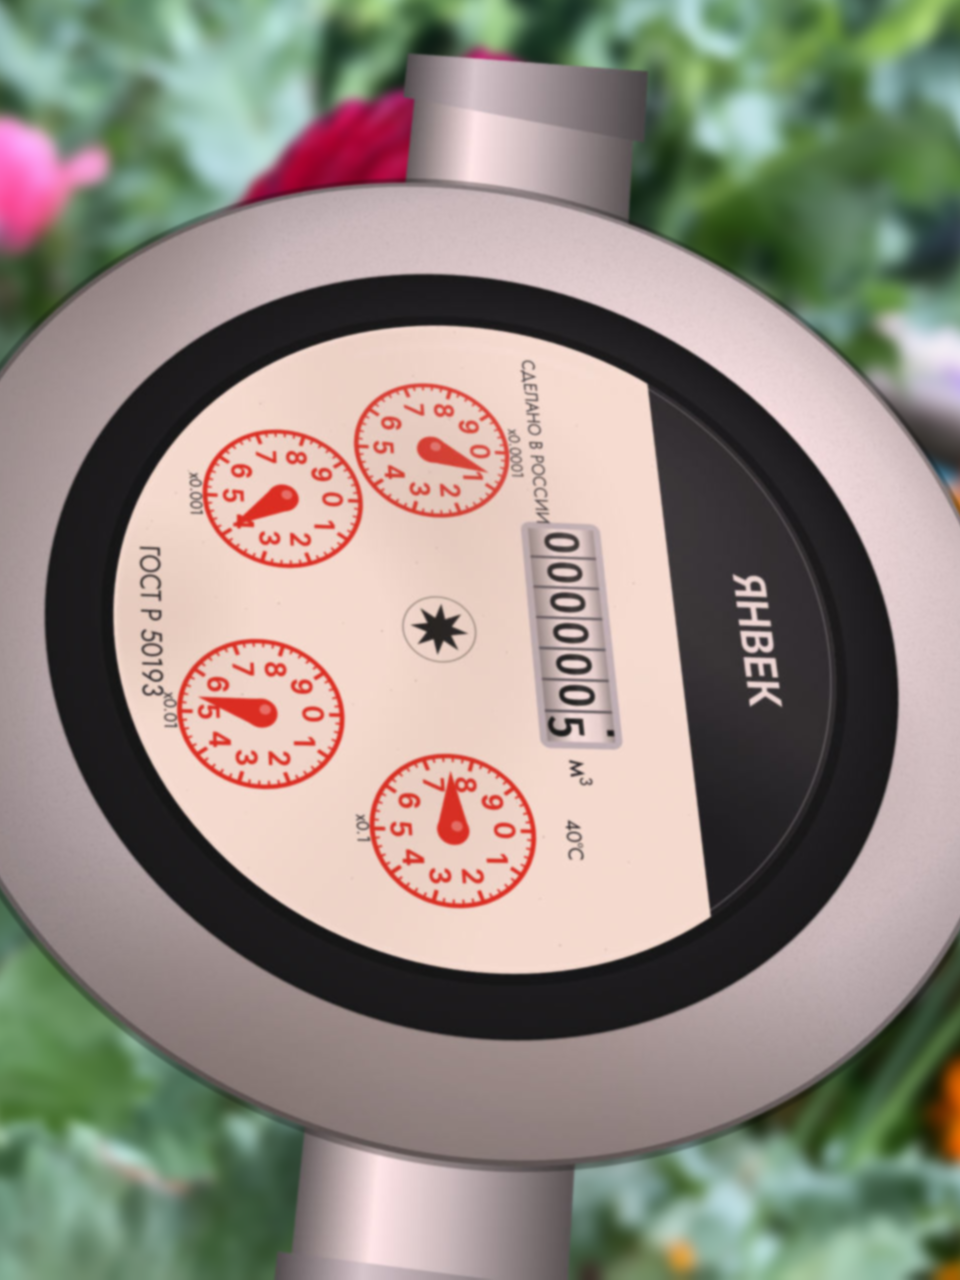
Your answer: 4.7540m³
